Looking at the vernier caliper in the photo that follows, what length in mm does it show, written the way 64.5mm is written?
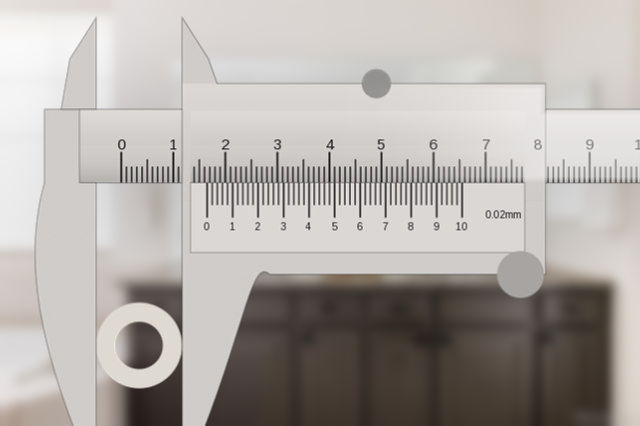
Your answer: 16.5mm
